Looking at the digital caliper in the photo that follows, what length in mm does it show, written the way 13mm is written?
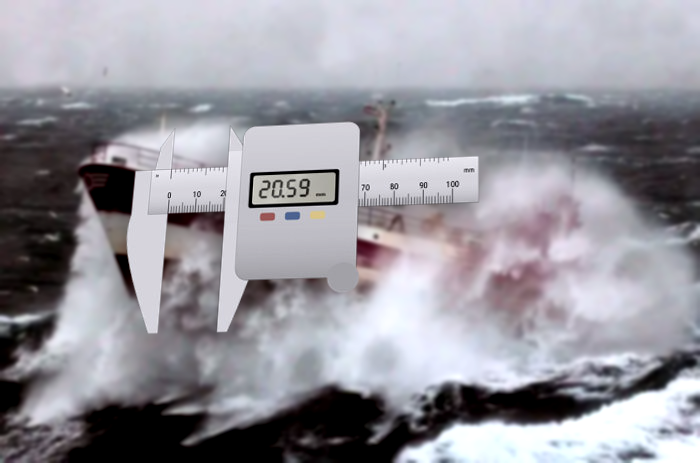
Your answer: 20.59mm
